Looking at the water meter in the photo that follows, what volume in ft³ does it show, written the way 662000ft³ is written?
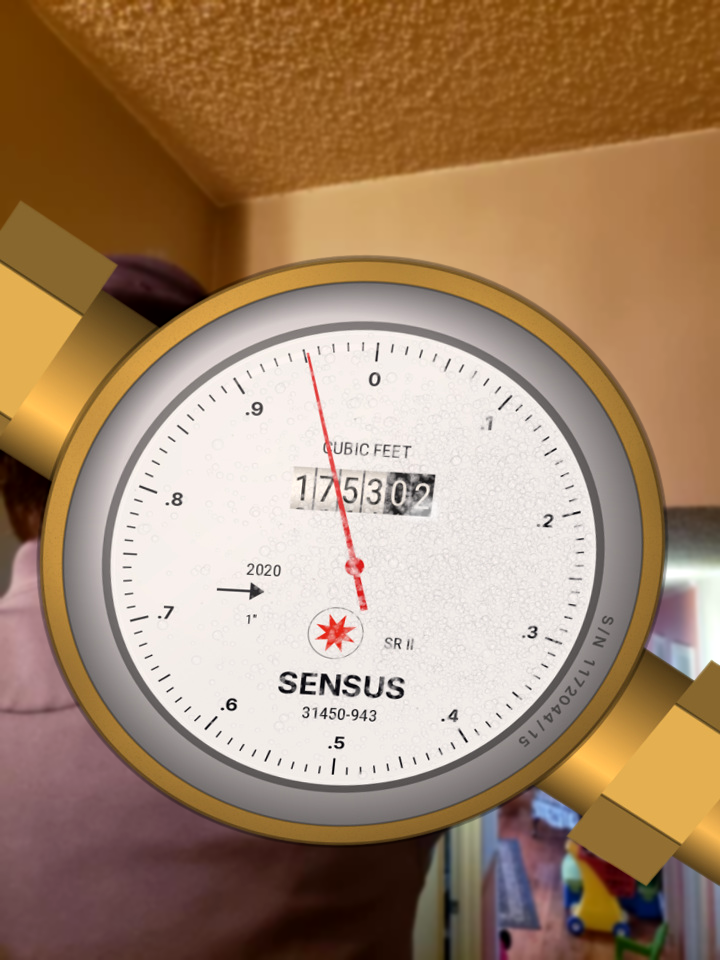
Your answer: 175301.95ft³
